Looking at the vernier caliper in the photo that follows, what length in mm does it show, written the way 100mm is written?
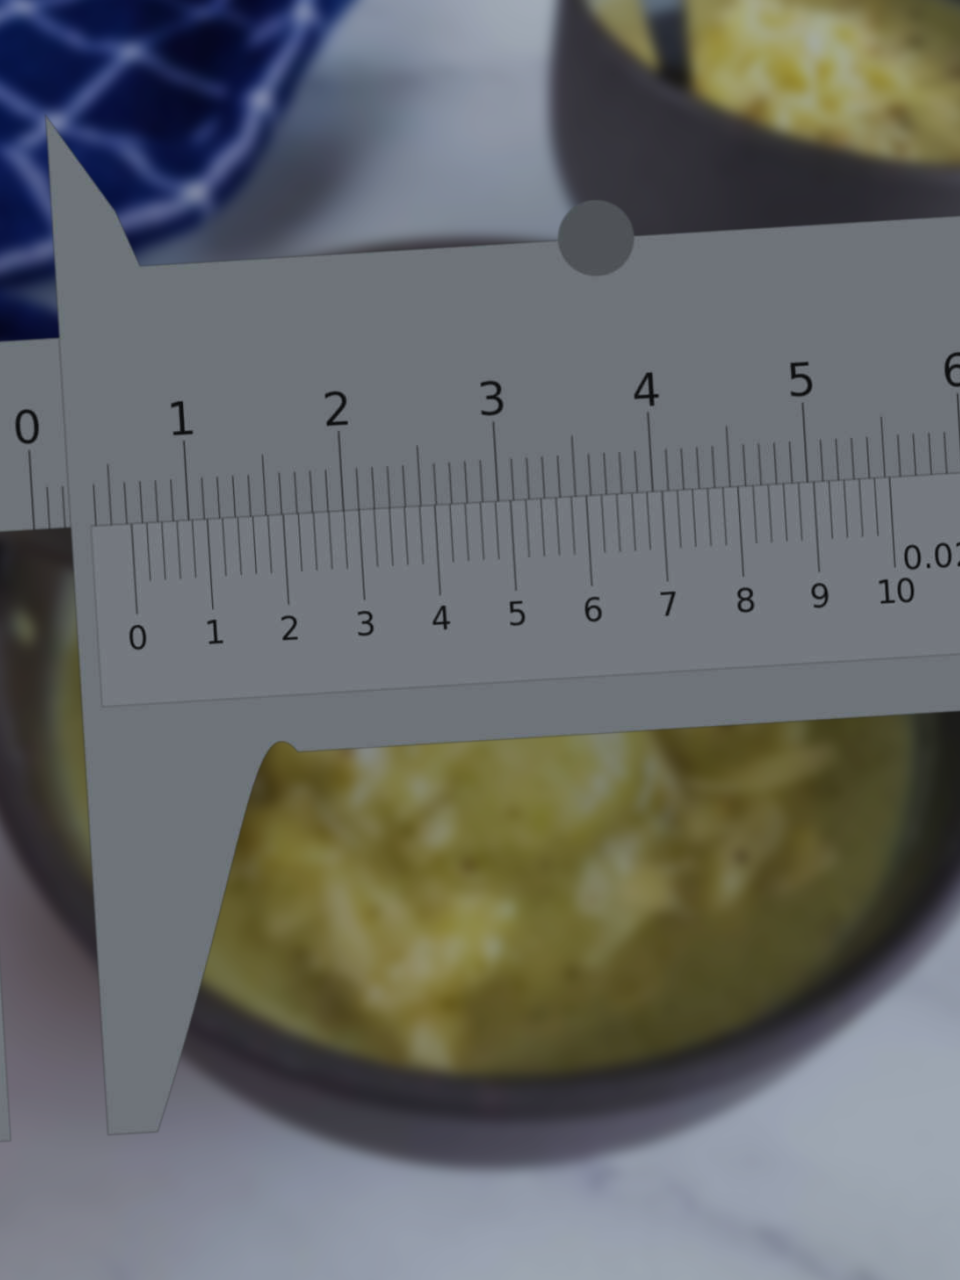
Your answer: 6.3mm
